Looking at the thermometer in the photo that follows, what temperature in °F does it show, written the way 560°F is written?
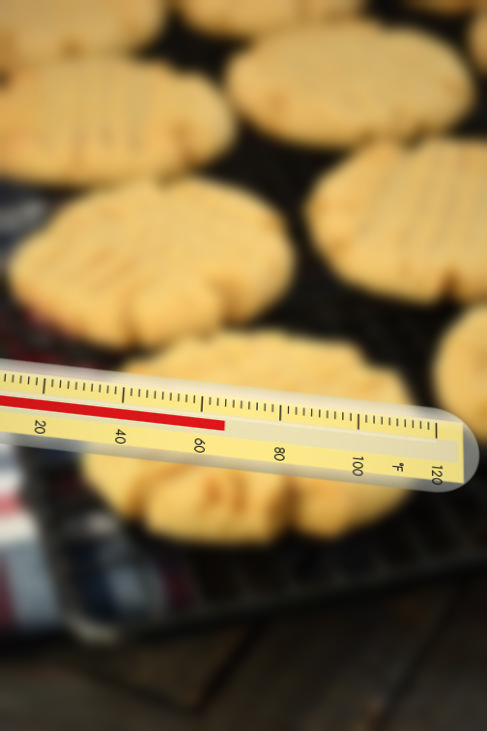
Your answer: 66°F
